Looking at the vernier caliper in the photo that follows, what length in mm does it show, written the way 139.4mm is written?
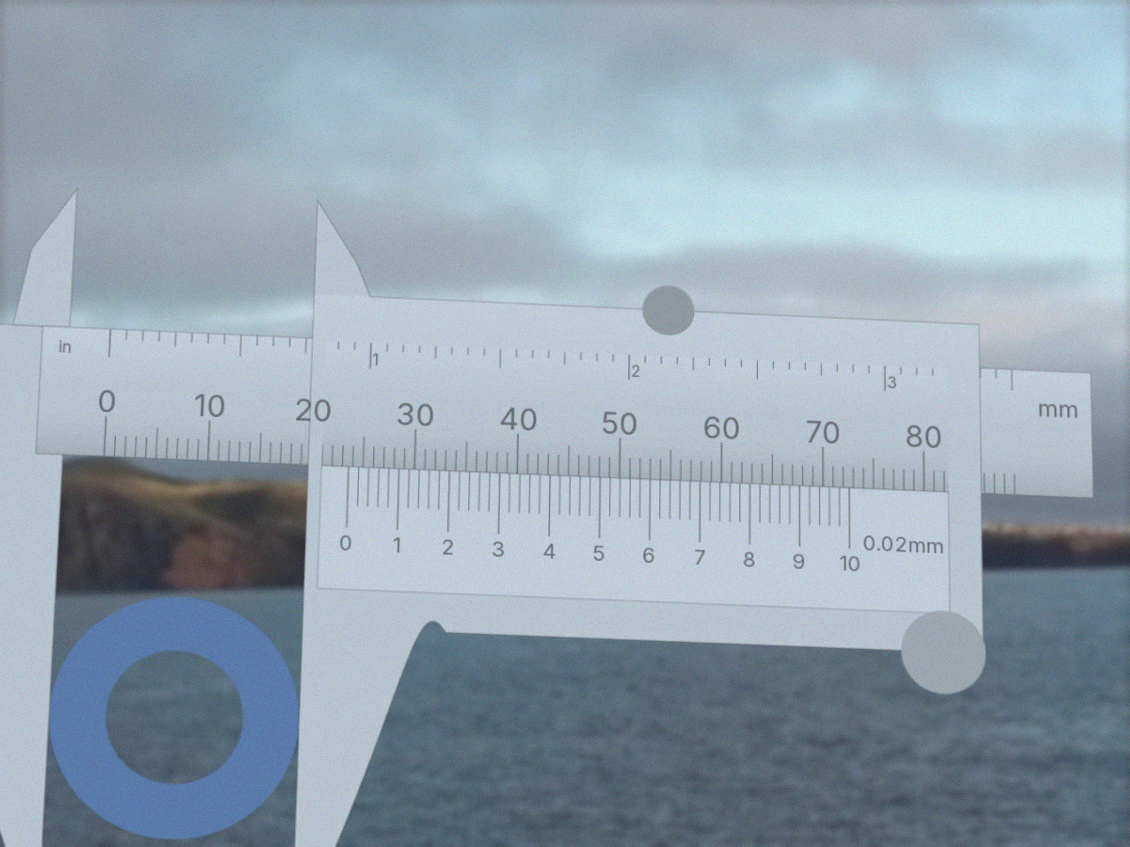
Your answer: 23.6mm
